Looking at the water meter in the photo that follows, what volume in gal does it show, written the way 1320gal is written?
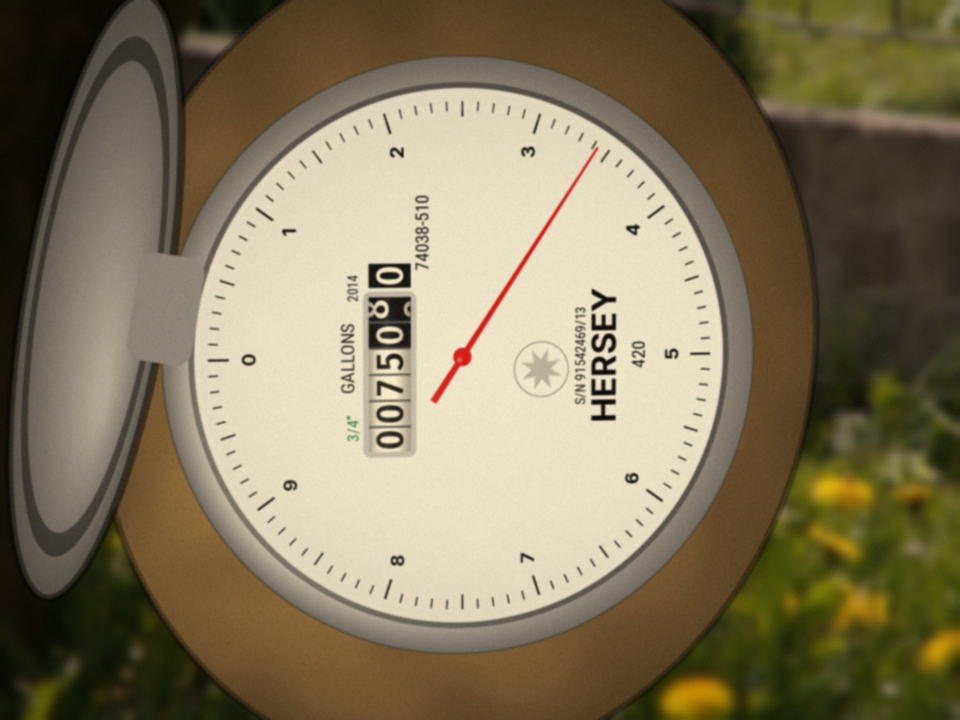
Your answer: 75083.4gal
